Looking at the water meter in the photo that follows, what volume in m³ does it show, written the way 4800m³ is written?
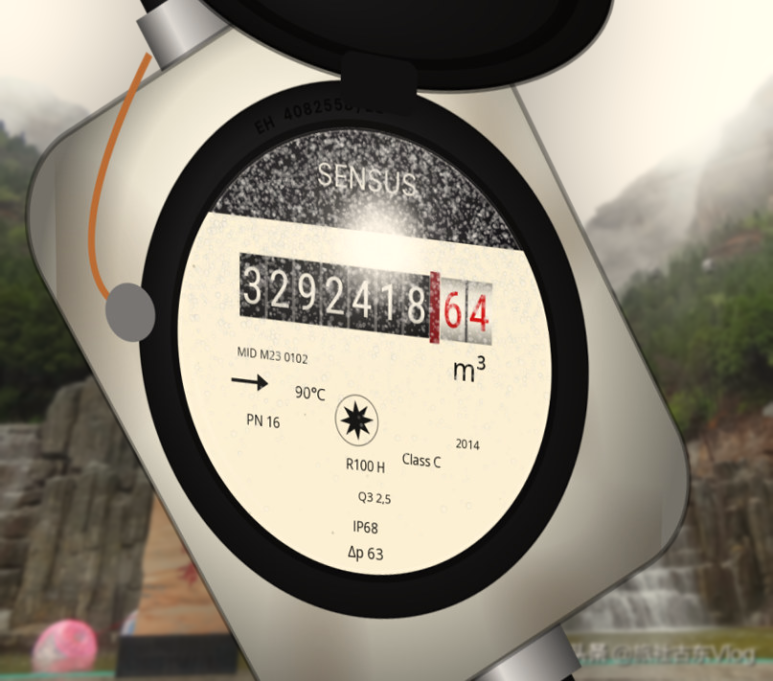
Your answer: 3292418.64m³
